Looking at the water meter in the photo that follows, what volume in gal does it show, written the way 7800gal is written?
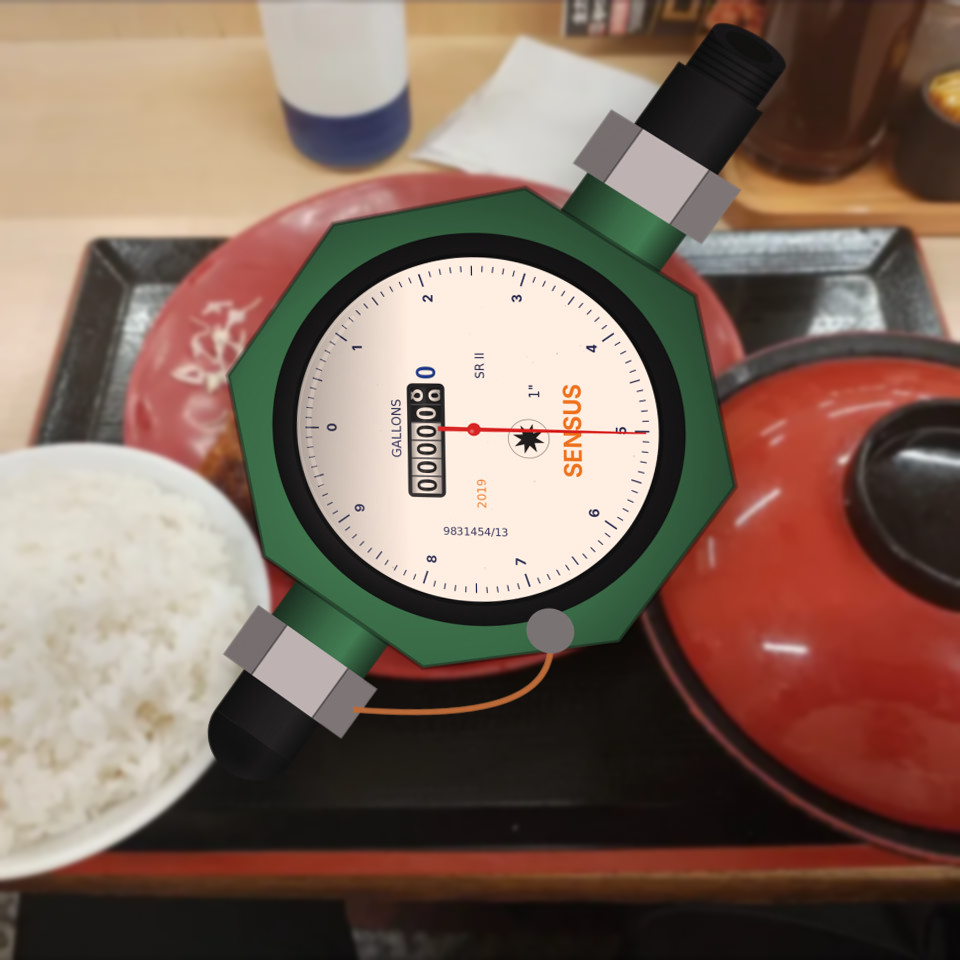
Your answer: 85.0gal
